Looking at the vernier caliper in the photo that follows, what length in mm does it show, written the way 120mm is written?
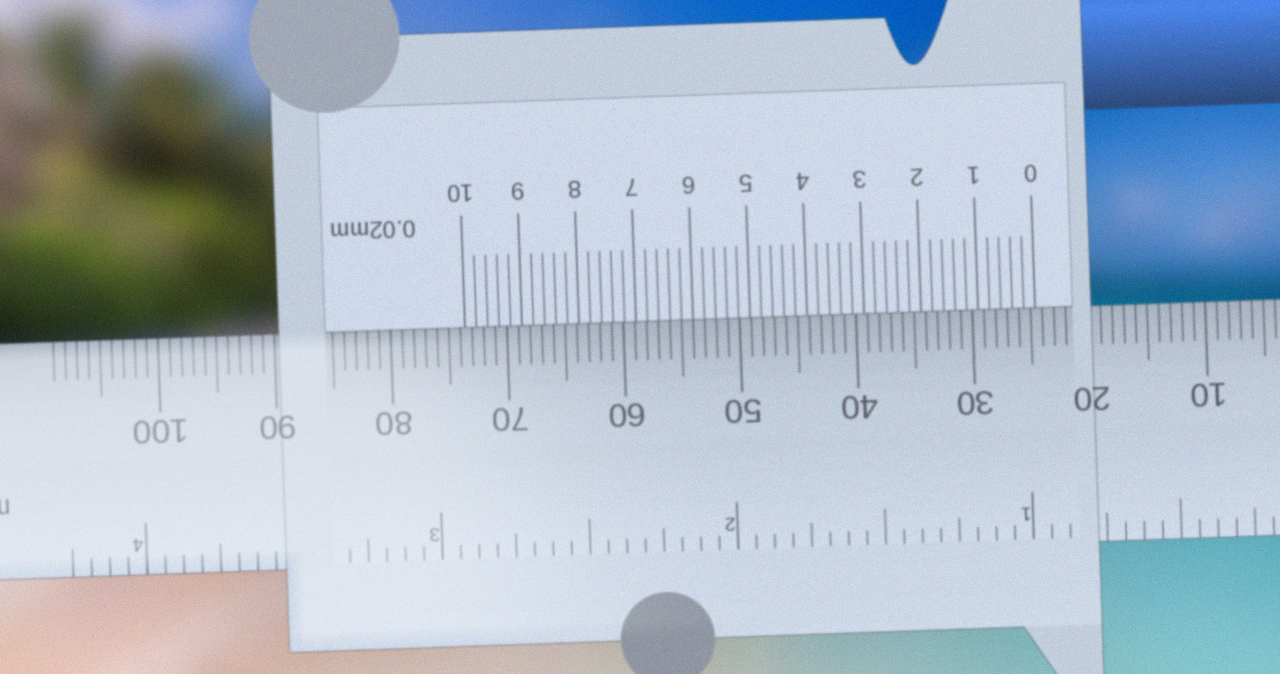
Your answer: 24.6mm
